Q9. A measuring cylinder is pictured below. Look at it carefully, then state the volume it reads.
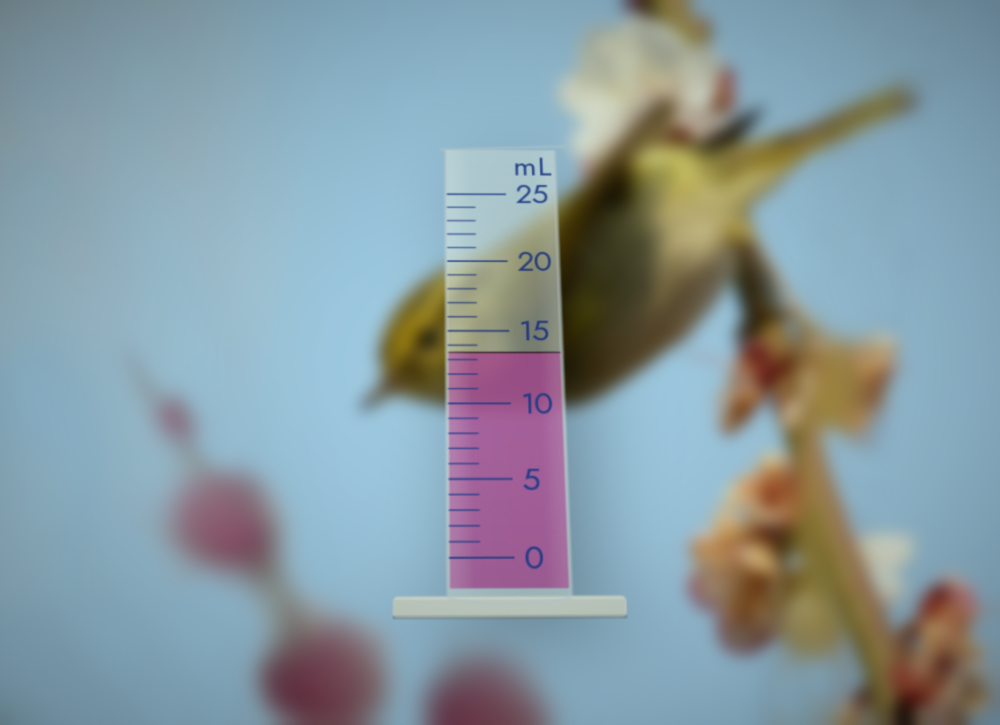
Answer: 13.5 mL
